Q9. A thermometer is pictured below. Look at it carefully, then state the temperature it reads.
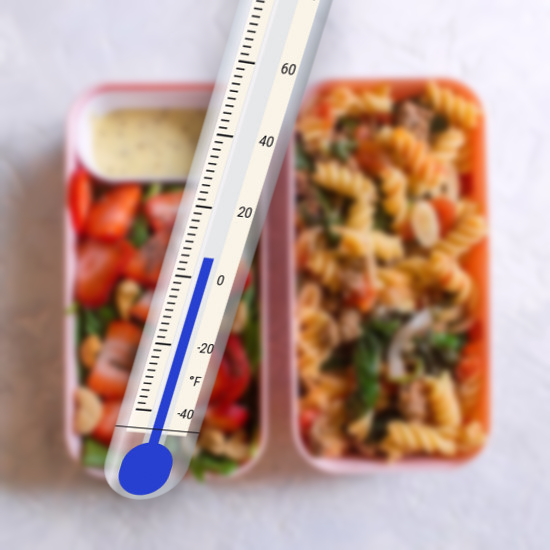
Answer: 6 °F
